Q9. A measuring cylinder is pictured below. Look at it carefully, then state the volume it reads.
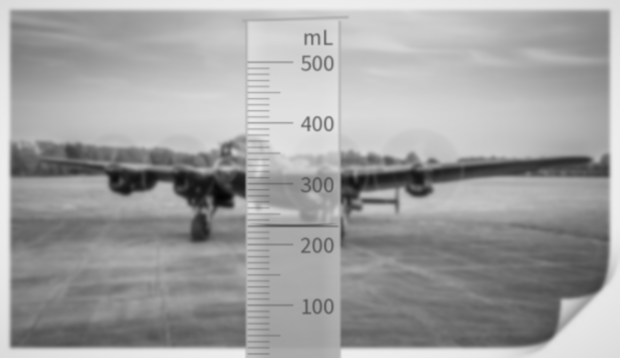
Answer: 230 mL
